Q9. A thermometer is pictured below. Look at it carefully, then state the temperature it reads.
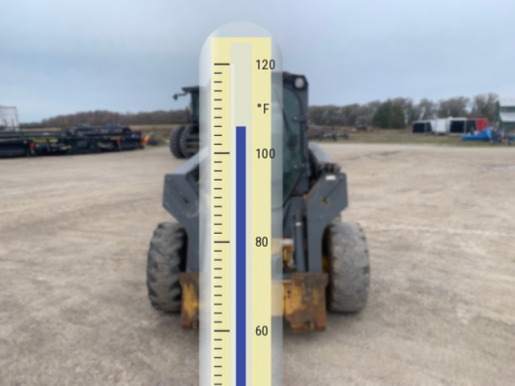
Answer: 106 °F
